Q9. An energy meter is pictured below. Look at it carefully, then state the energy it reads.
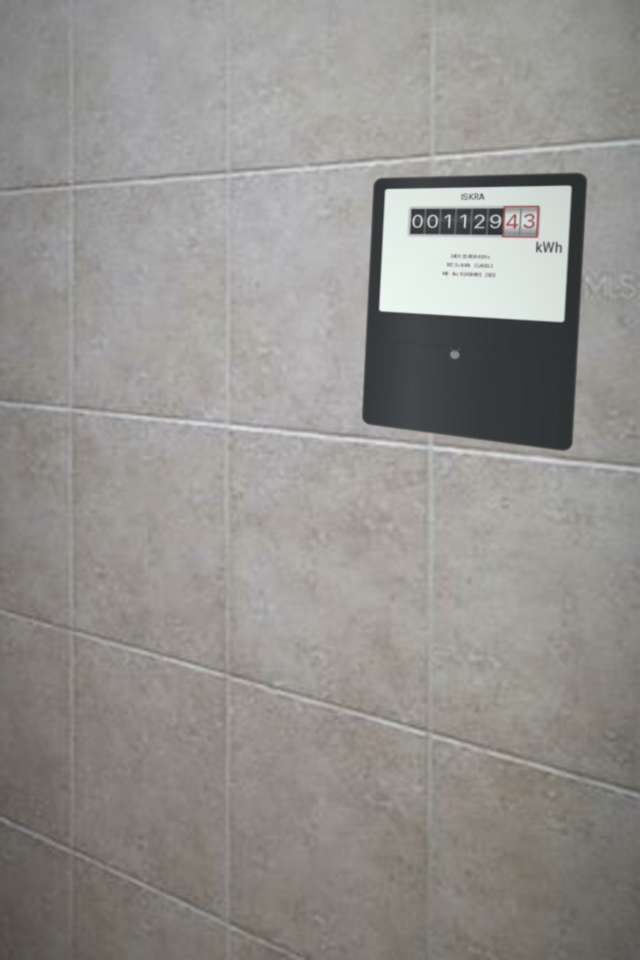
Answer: 1129.43 kWh
